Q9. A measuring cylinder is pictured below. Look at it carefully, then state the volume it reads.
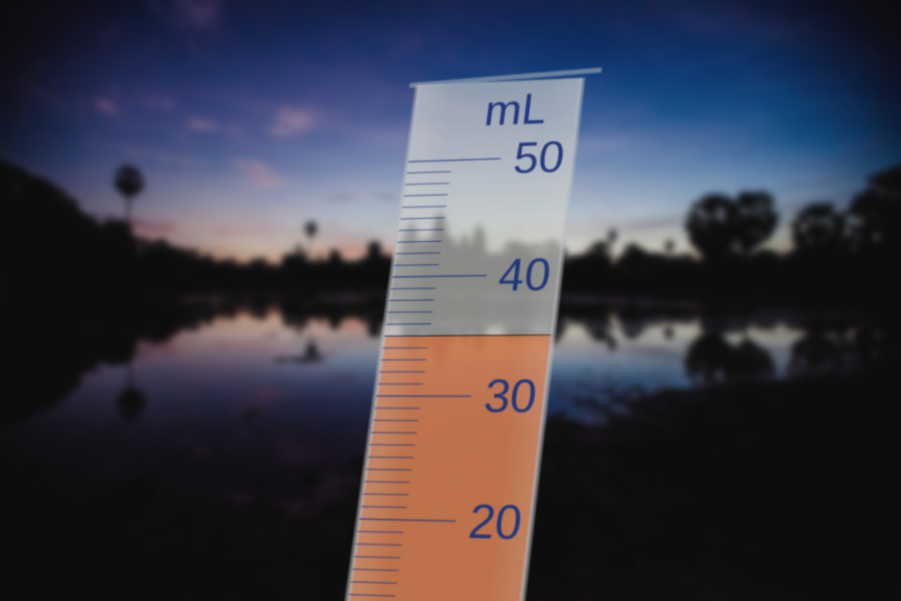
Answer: 35 mL
